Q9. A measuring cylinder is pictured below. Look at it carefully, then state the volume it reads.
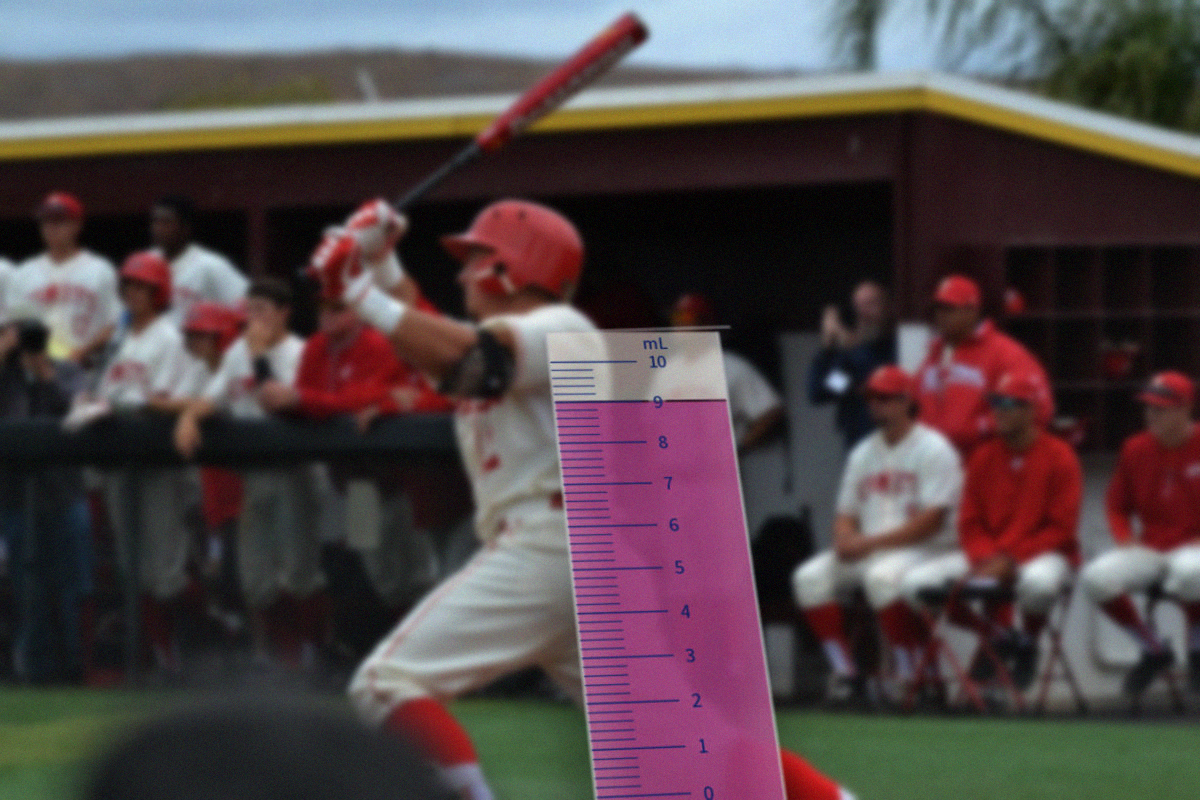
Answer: 9 mL
